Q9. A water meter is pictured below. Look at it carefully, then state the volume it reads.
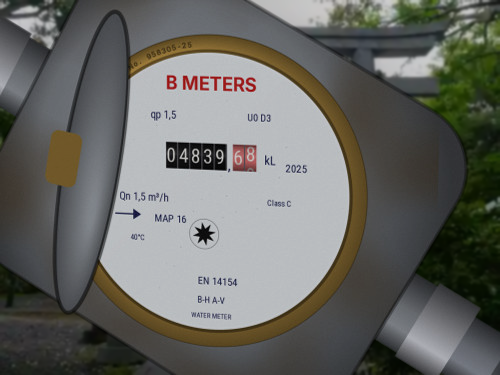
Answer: 4839.68 kL
